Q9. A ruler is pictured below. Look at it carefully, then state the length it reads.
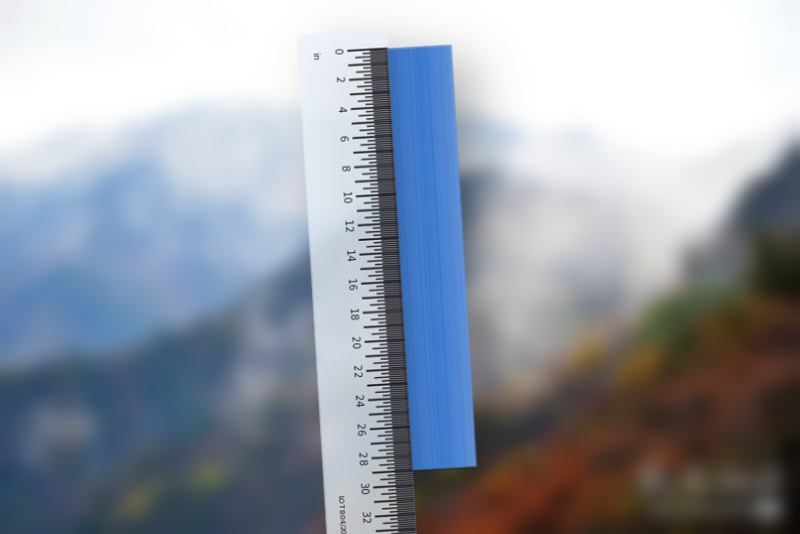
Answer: 29 in
